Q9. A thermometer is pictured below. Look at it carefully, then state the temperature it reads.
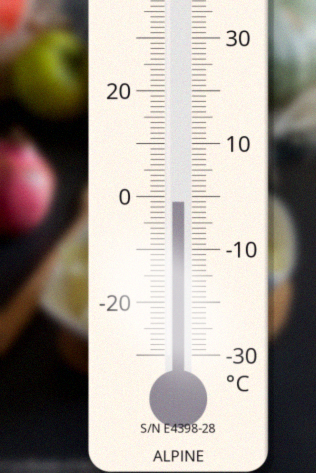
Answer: -1 °C
